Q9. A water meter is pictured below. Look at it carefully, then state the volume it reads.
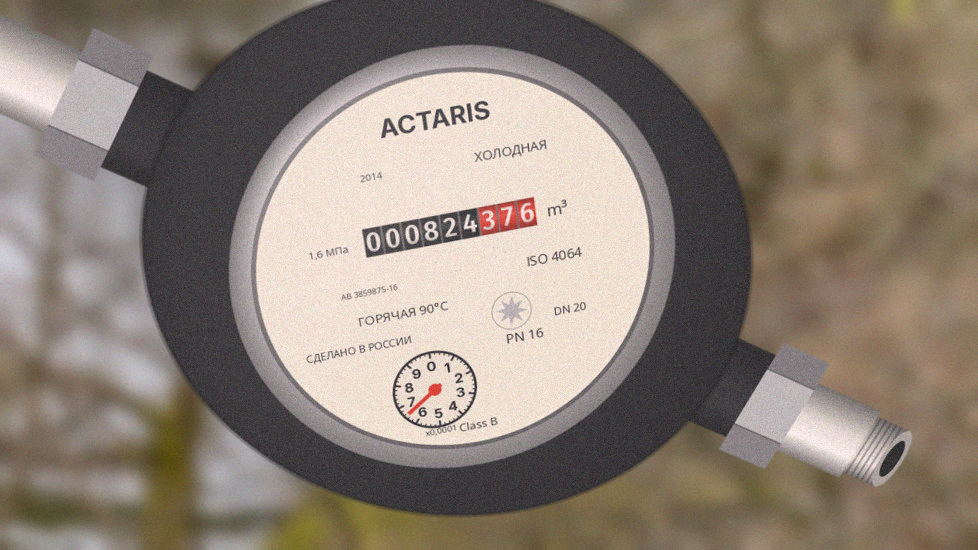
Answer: 824.3766 m³
